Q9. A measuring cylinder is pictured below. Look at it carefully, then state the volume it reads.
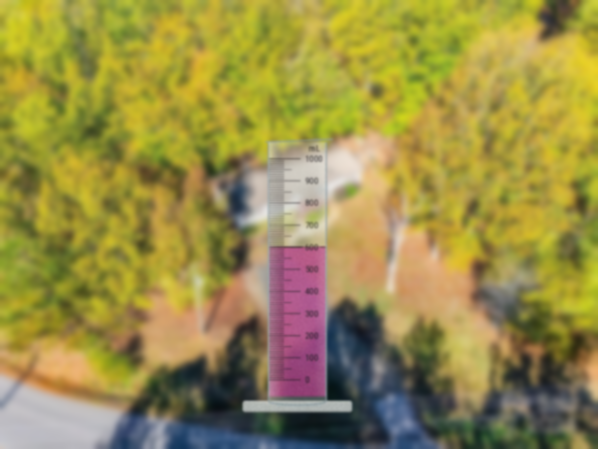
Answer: 600 mL
